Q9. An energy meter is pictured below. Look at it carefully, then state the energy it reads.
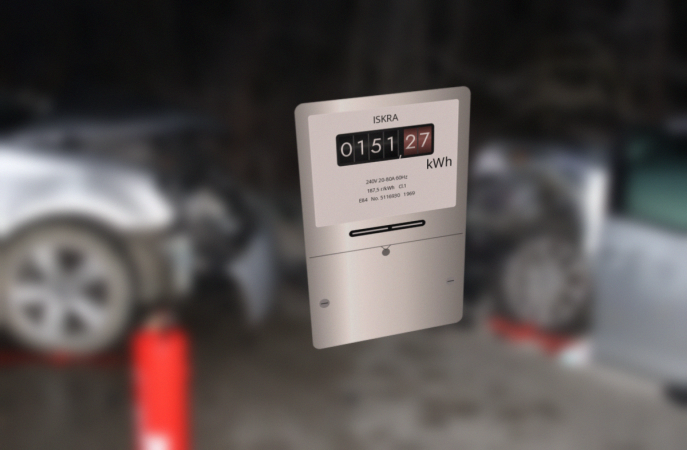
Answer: 151.27 kWh
